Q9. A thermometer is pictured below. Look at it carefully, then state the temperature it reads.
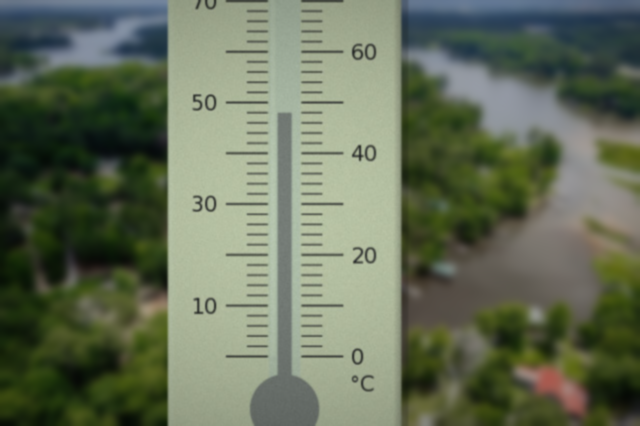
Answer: 48 °C
